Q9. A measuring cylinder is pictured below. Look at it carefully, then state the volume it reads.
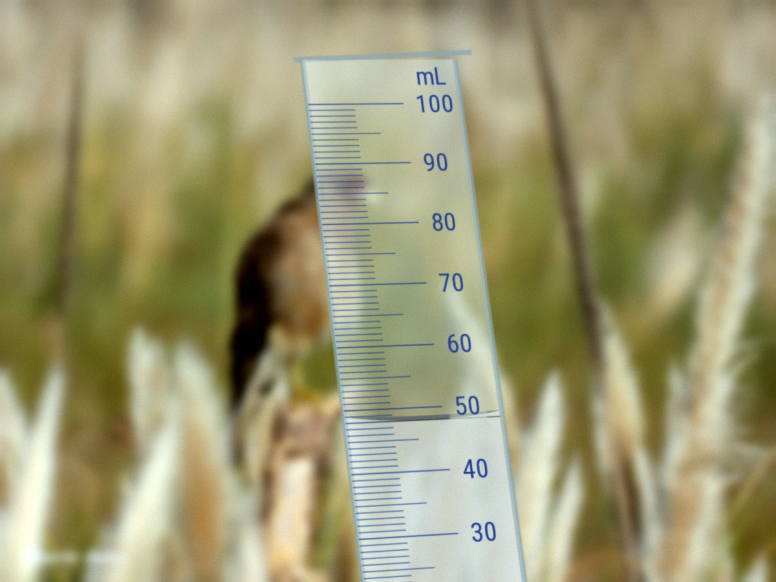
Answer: 48 mL
